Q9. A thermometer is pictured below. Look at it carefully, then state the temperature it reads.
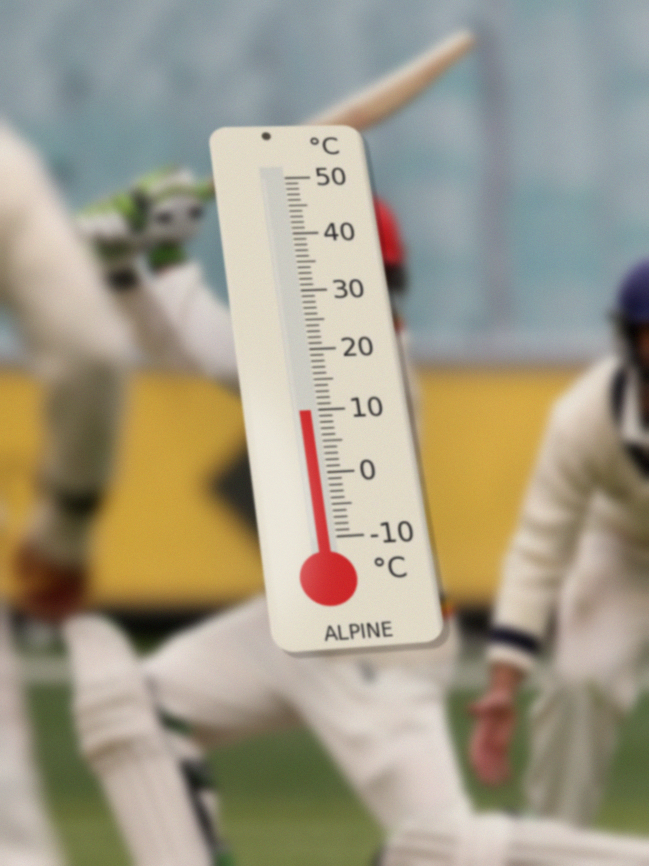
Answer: 10 °C
